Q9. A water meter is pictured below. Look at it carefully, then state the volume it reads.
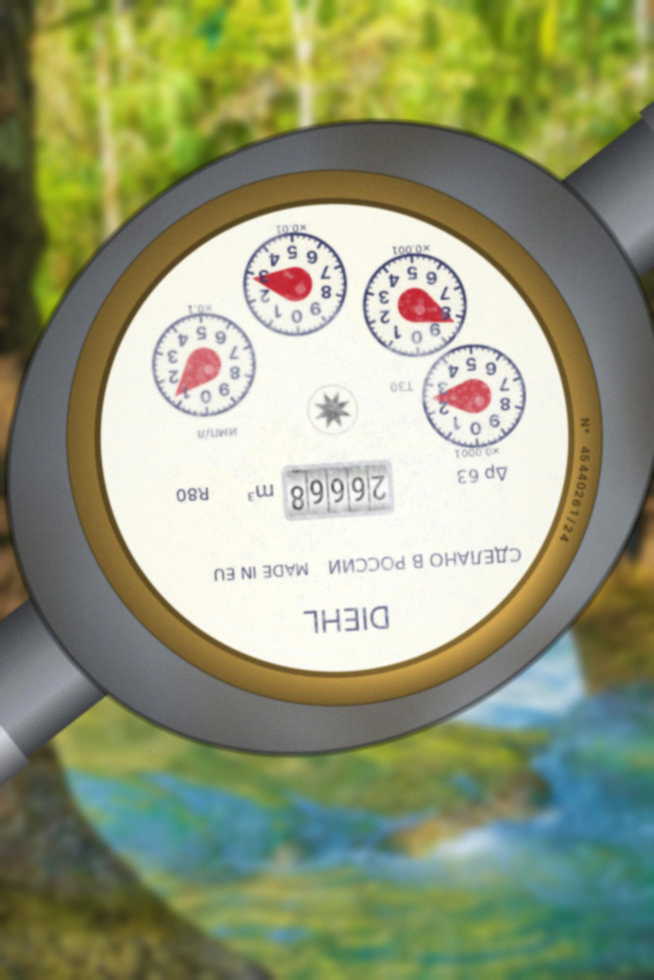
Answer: 26668.1282 m³
